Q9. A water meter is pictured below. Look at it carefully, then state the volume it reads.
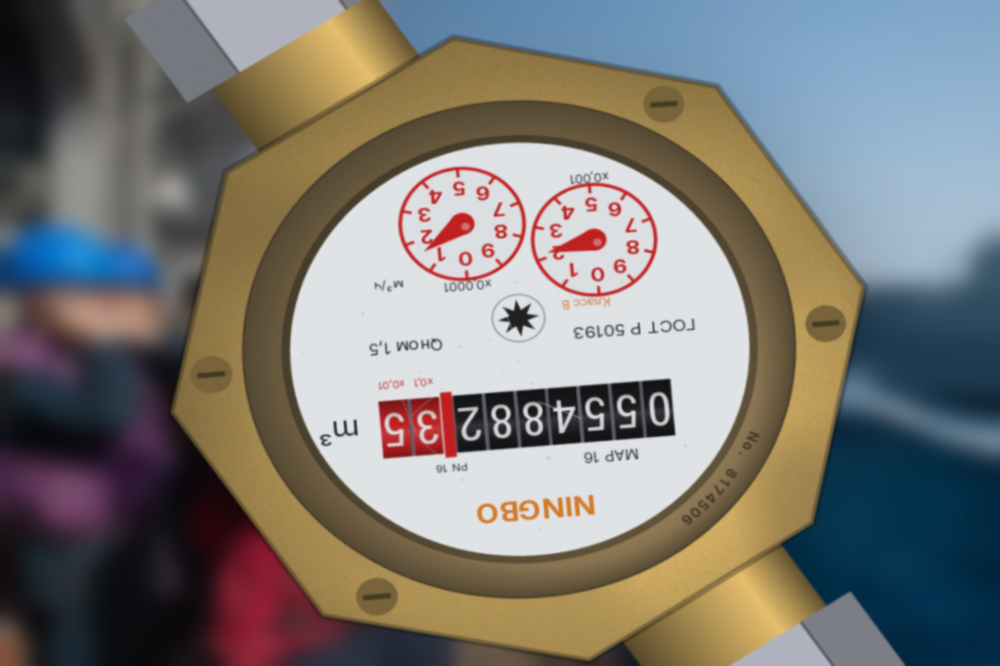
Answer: 554882.3521 m³
